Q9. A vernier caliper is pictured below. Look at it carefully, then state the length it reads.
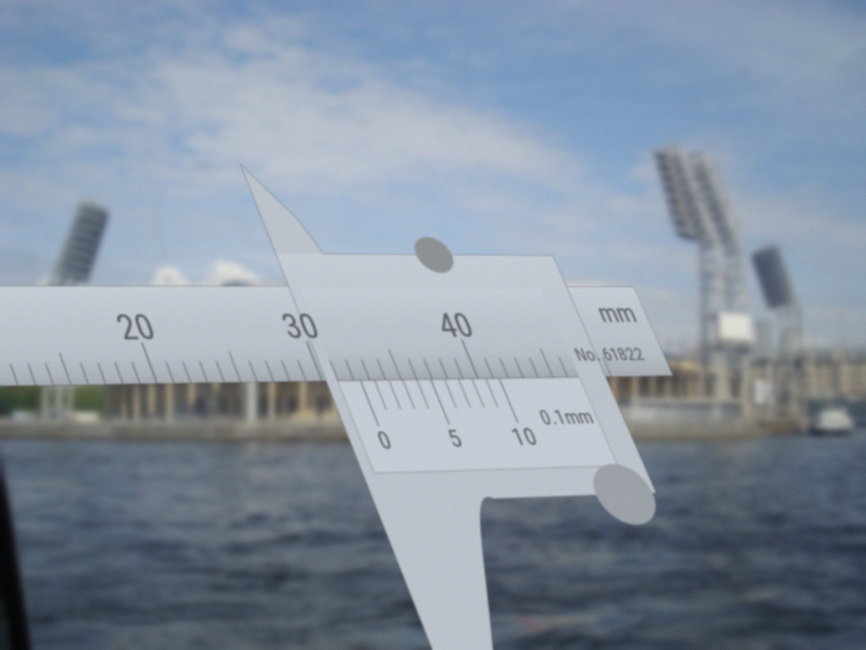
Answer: 32.4 mm
